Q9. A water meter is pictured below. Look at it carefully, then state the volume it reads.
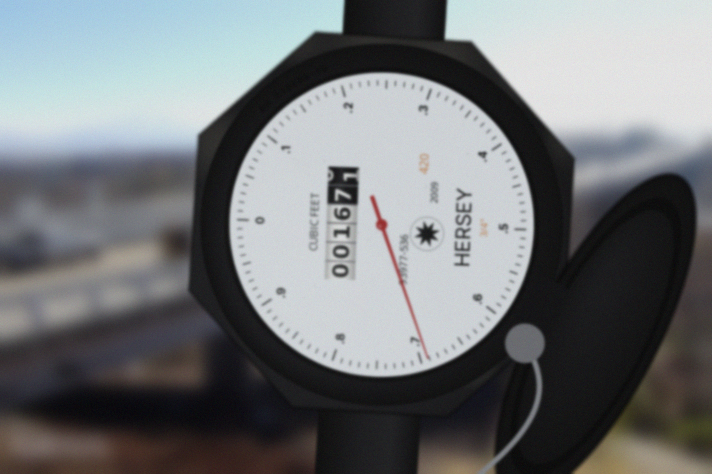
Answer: 1670.69 ft³
